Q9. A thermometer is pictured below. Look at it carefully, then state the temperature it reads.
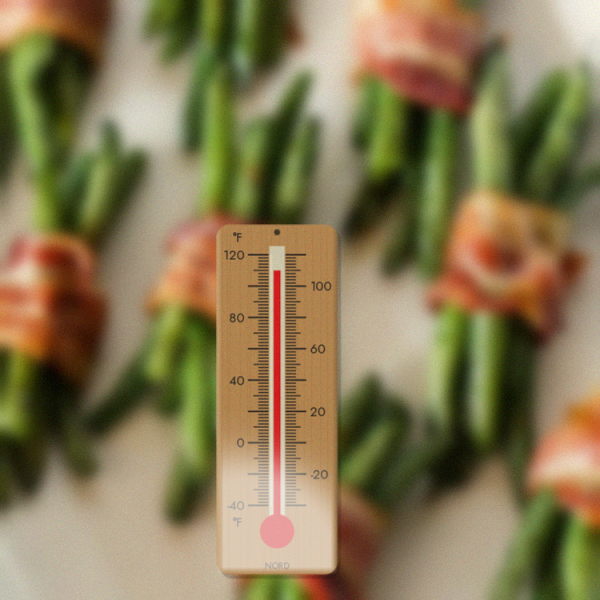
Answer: 110 °F
